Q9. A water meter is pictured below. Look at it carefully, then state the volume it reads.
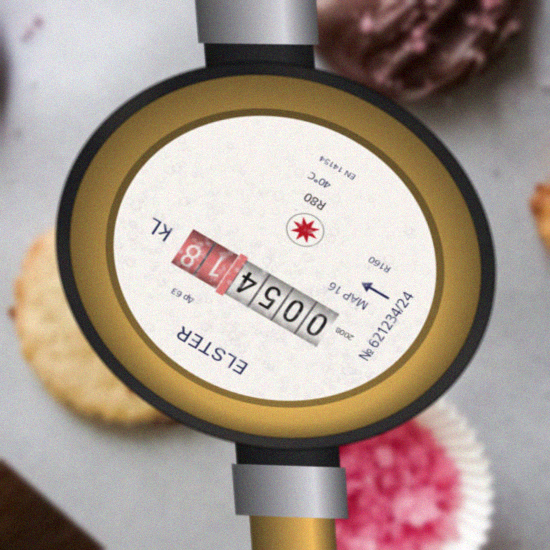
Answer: 54.18 kL
